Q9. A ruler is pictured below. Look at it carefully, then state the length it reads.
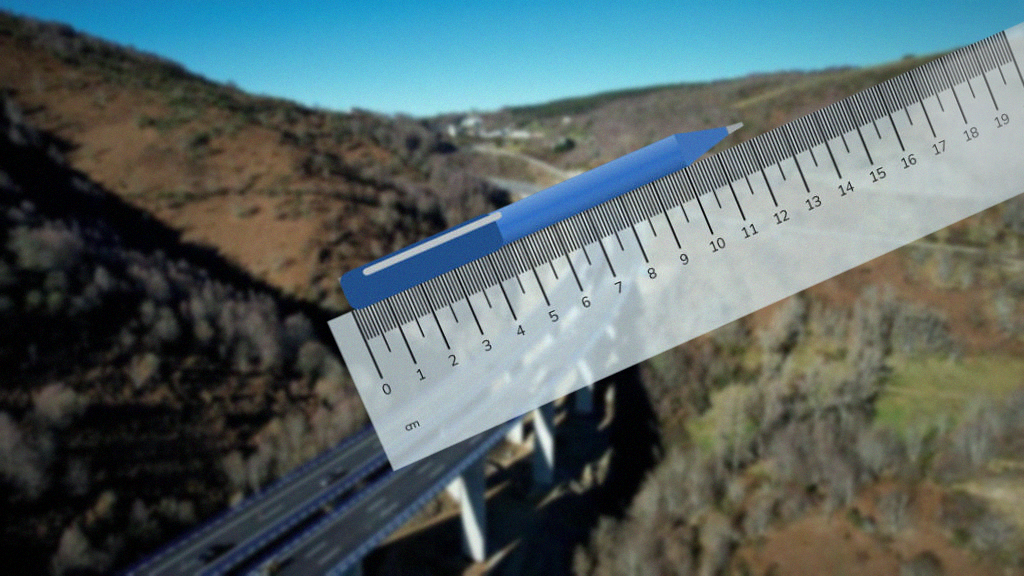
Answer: 12 cm
